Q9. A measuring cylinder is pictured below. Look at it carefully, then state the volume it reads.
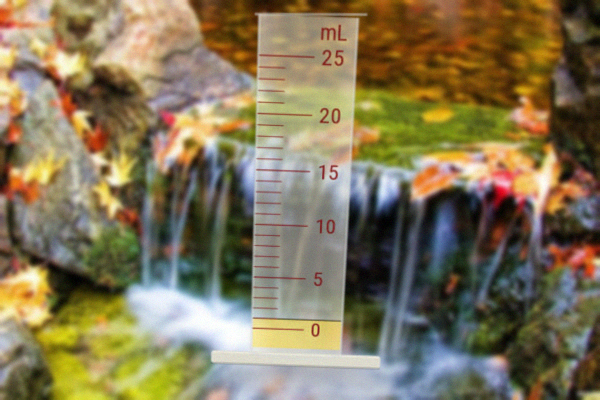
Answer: 1 mL
